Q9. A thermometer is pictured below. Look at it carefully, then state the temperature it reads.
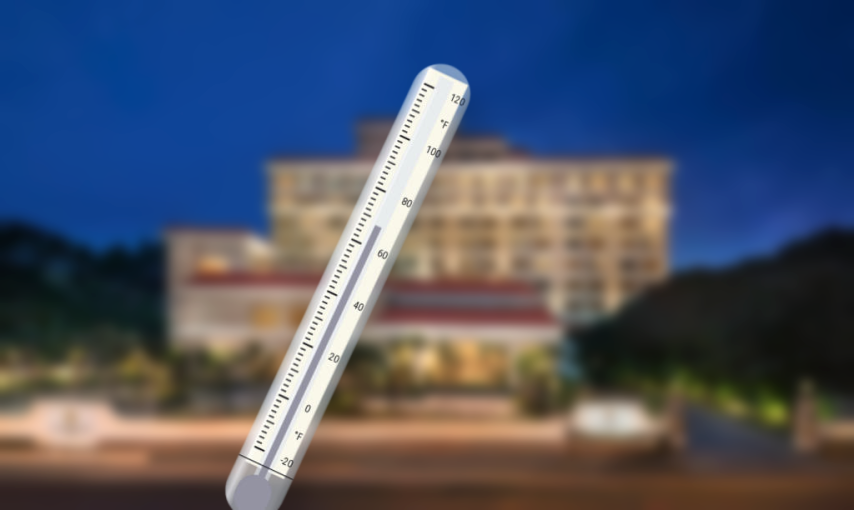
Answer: 68 °F
